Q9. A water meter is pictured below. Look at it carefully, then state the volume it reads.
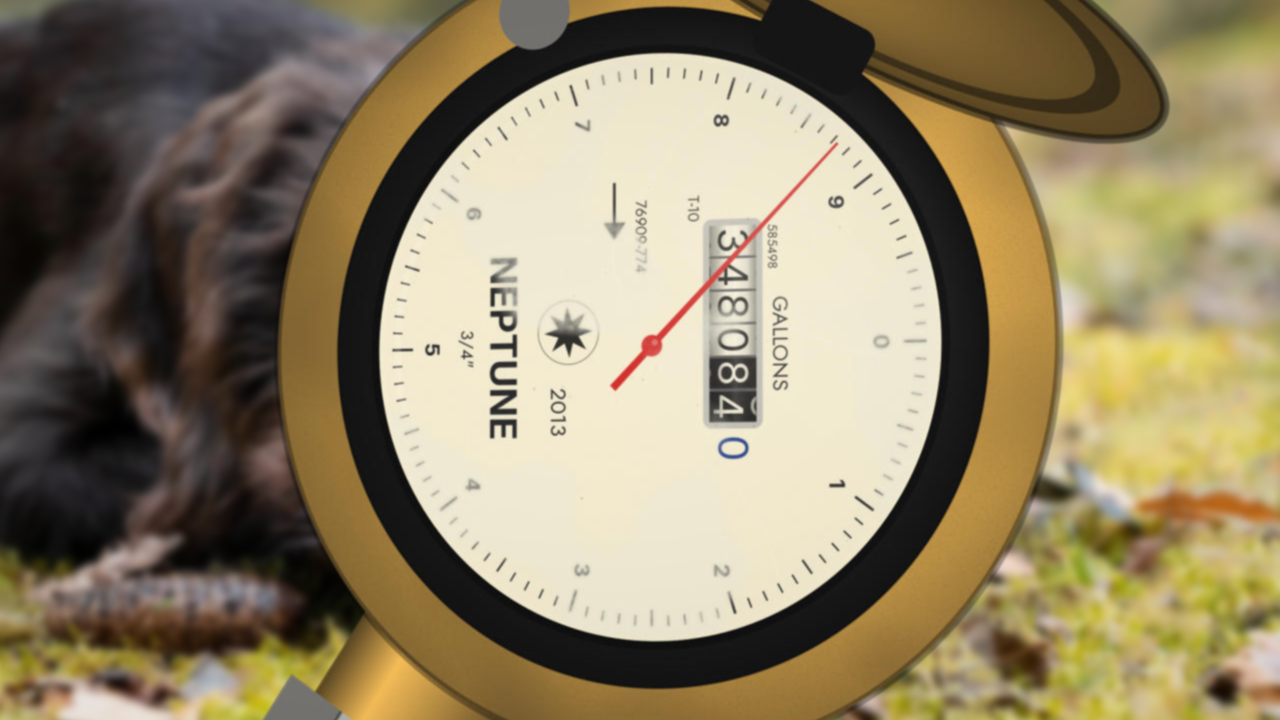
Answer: 3480838.7 gal
